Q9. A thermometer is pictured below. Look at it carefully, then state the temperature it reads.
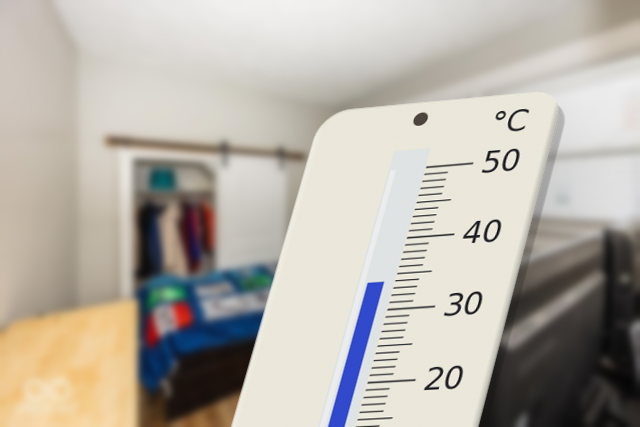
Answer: 34 °C
